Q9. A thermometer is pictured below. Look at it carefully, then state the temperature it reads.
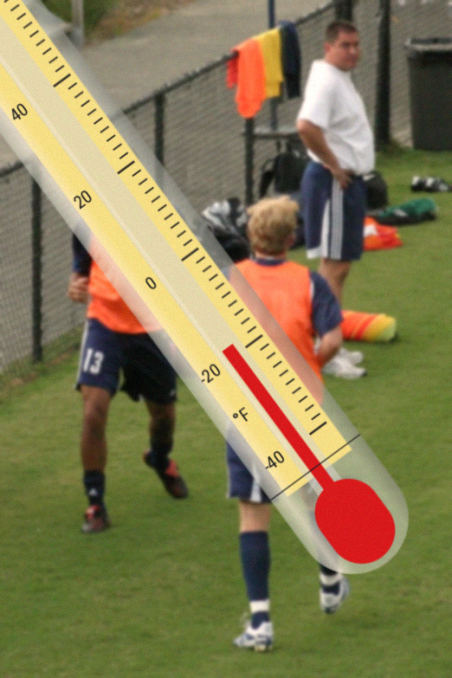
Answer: -18 °F
